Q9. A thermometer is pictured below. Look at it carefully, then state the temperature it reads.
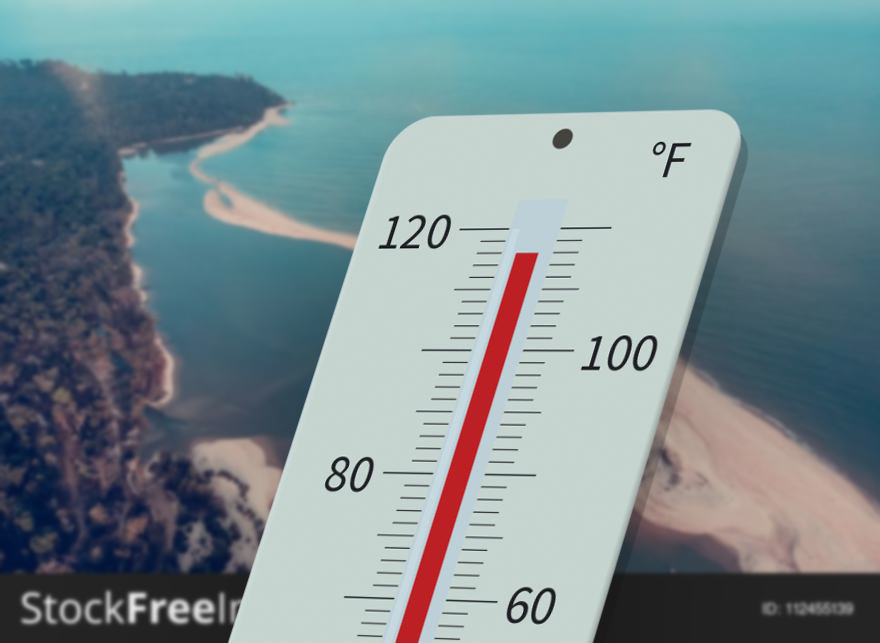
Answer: 116 °F
